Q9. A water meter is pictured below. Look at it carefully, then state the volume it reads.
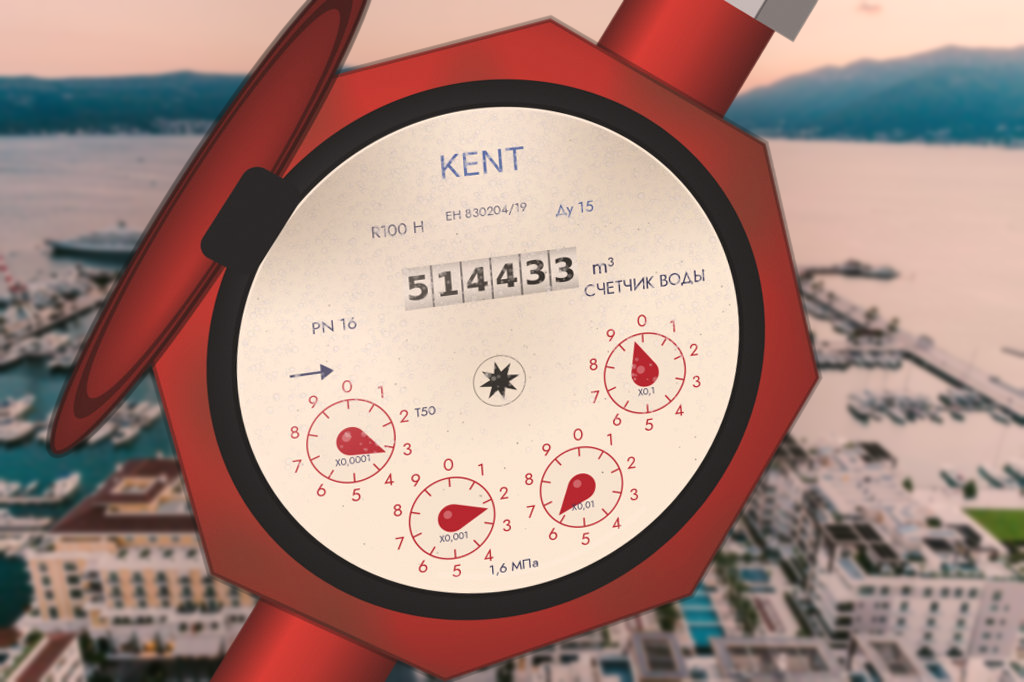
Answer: 514432.9623 m³
